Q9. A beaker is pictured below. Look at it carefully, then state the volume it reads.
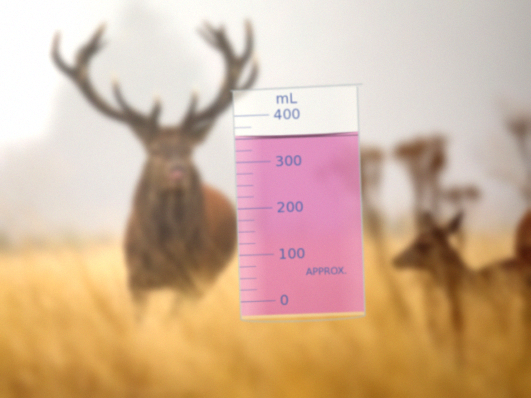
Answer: 350 mL
